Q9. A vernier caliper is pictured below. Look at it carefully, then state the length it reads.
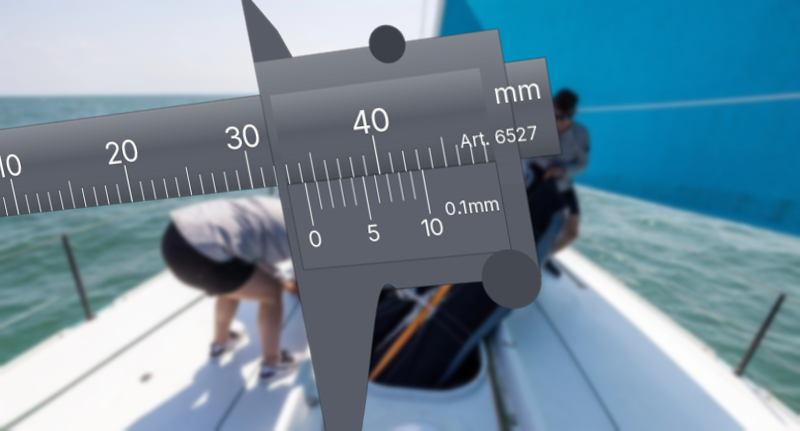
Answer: 34.2 mm
